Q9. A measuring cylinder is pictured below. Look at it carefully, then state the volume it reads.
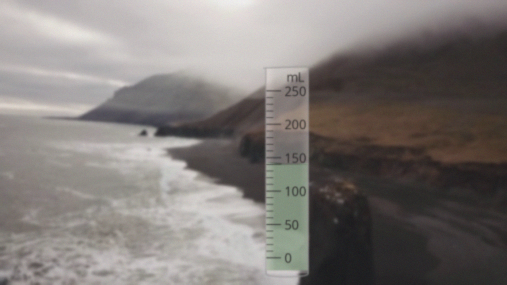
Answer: 140 mL
